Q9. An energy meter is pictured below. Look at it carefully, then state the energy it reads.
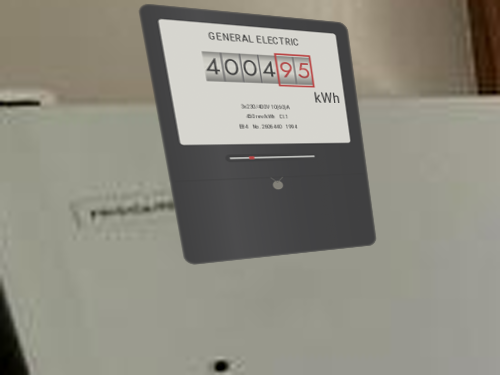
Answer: 4004.95 kWh
